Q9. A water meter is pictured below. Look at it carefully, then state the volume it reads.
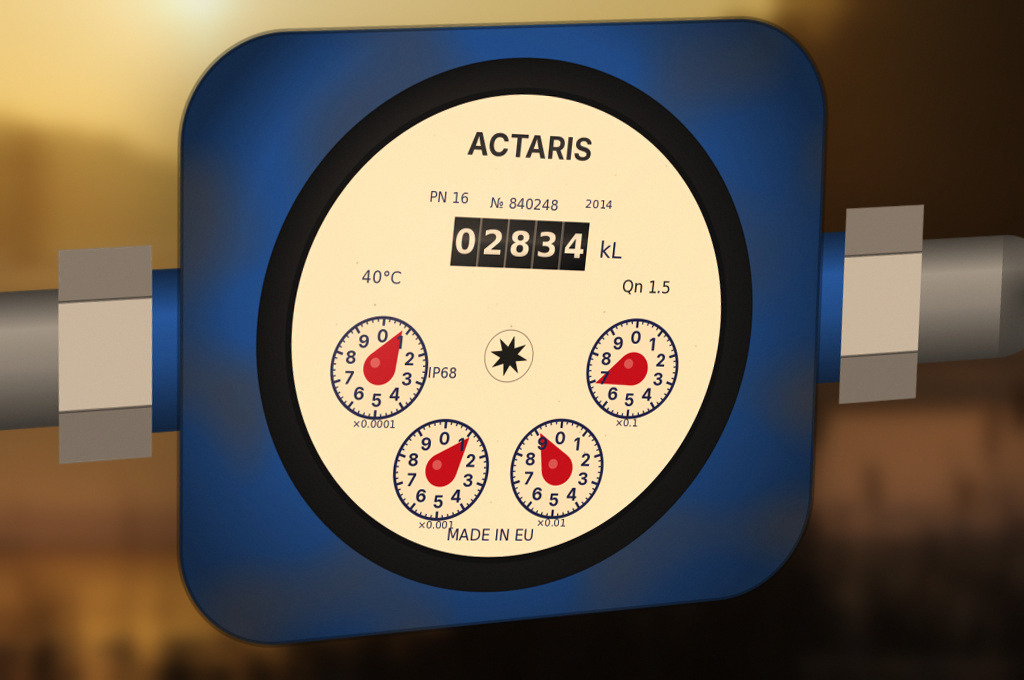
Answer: 2834.6910 kL
